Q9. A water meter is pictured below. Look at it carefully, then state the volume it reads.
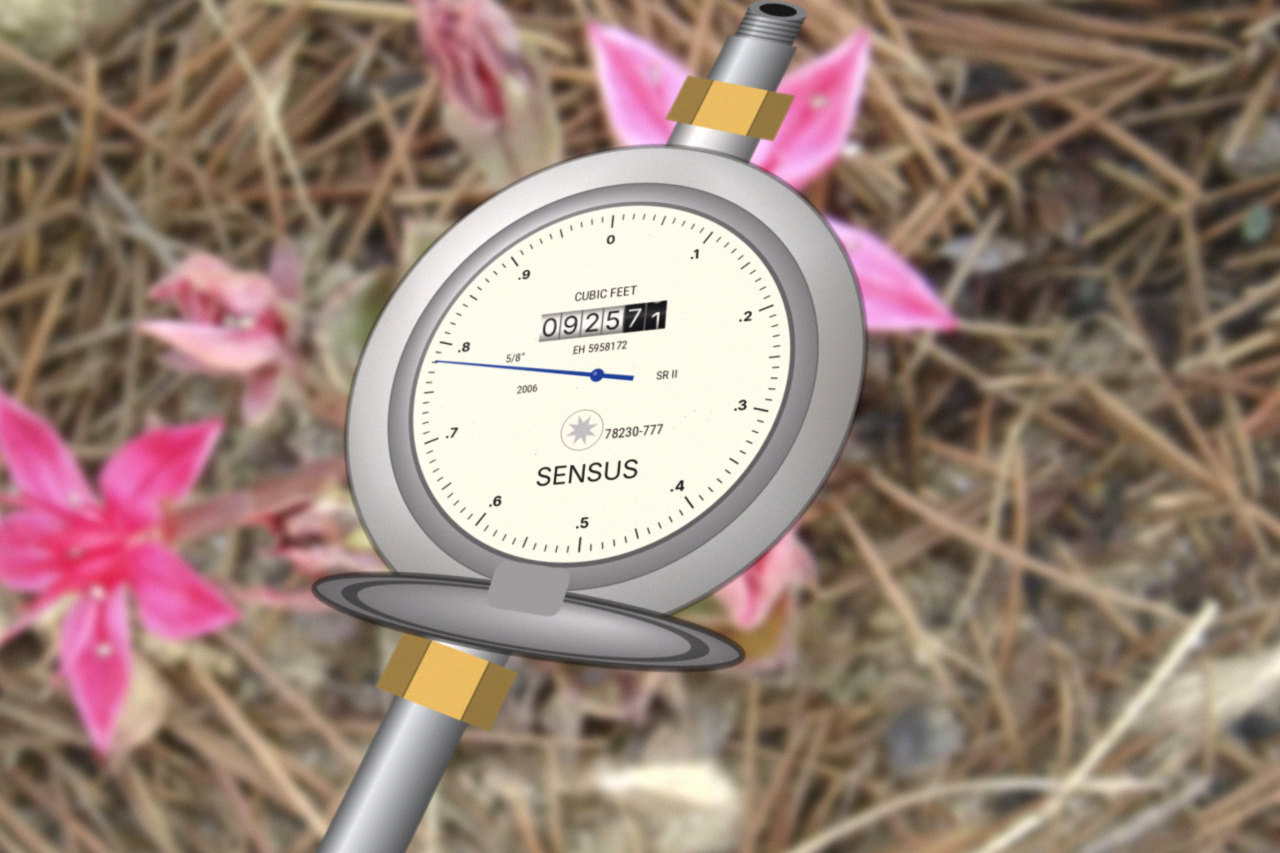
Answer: 92570.78 ft³
